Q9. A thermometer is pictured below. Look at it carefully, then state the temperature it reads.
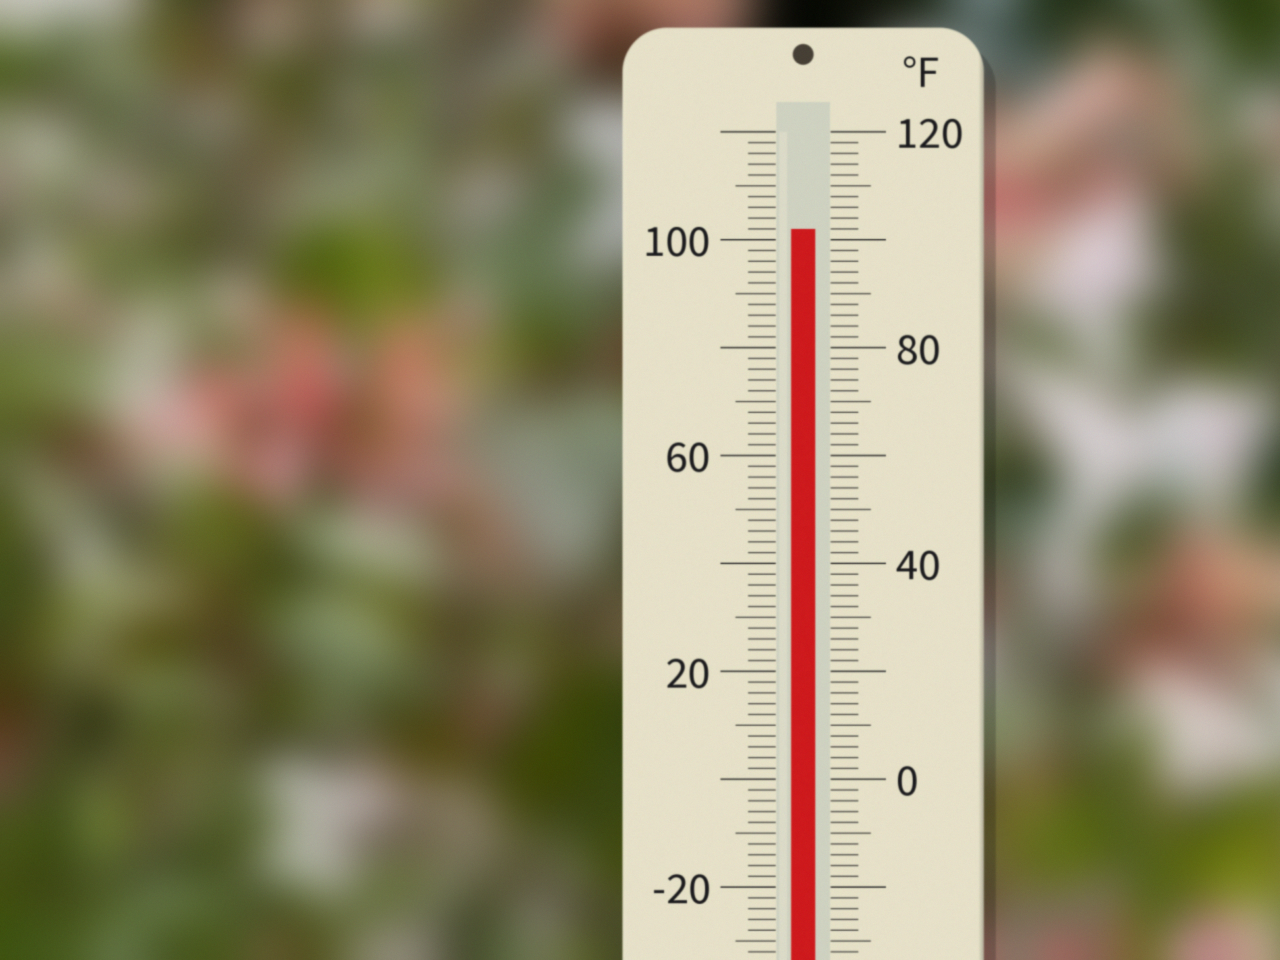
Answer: 102 °F
